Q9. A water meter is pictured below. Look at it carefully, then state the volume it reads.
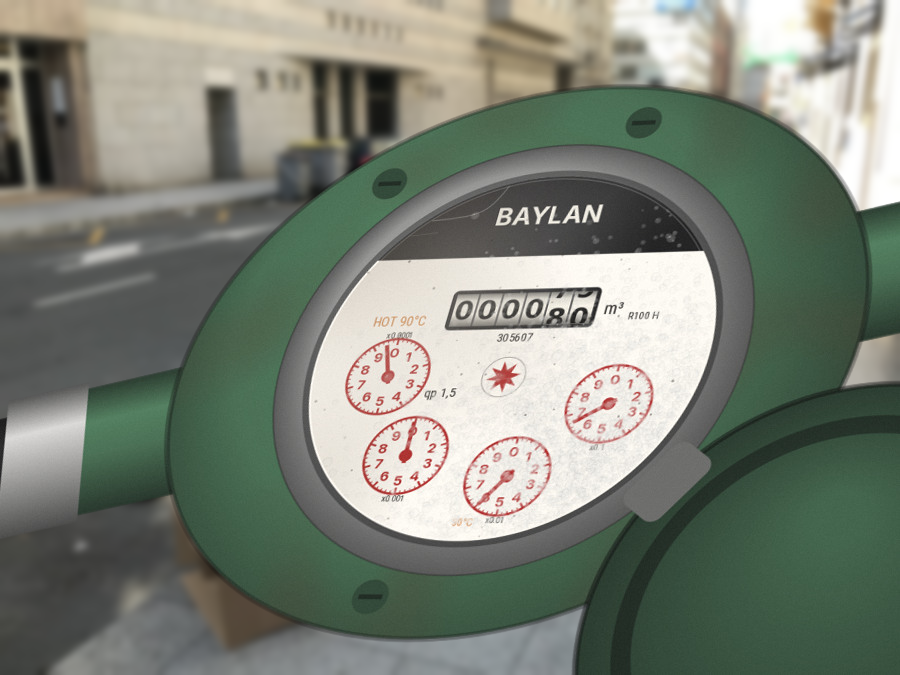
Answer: 79.6599 m³
